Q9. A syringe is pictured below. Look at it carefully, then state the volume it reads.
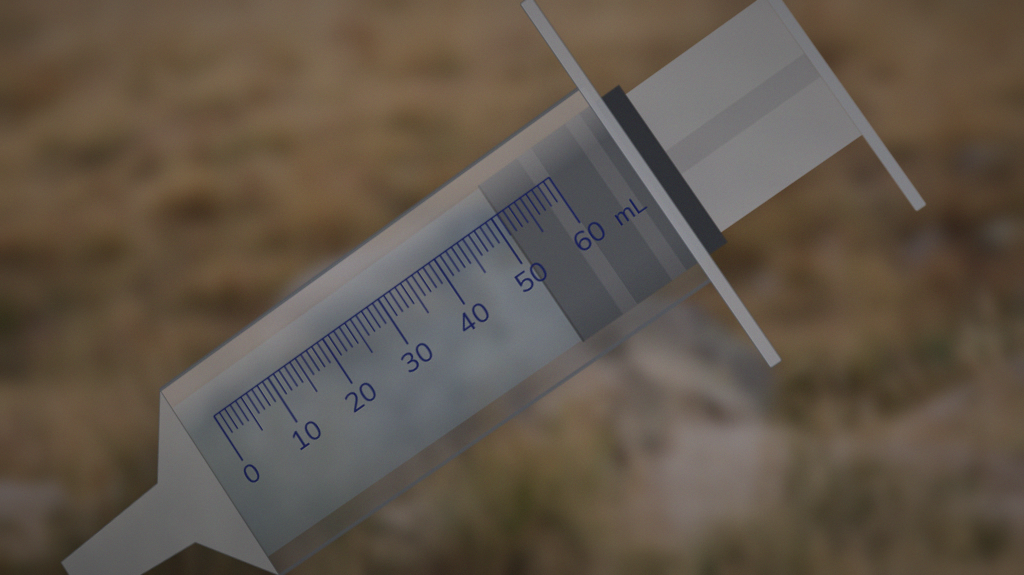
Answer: 51 mL
